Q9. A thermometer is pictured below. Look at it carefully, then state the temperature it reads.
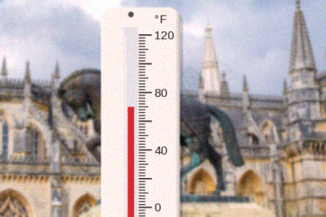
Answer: 70 °F
